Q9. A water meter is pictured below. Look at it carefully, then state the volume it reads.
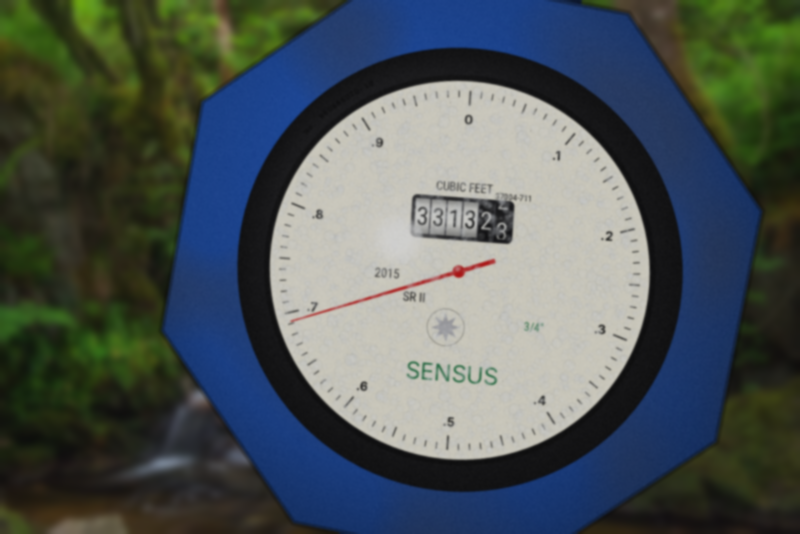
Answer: 331322.69 ft³
